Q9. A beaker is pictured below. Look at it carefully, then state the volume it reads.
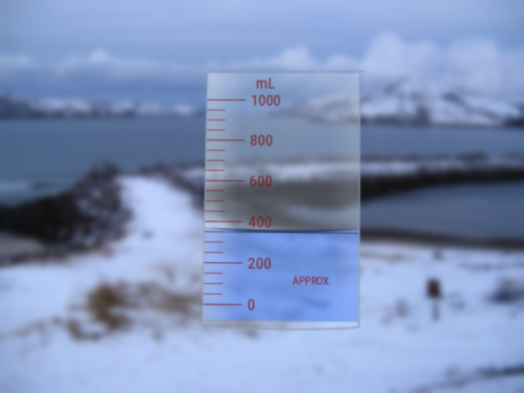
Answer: 350 mL
